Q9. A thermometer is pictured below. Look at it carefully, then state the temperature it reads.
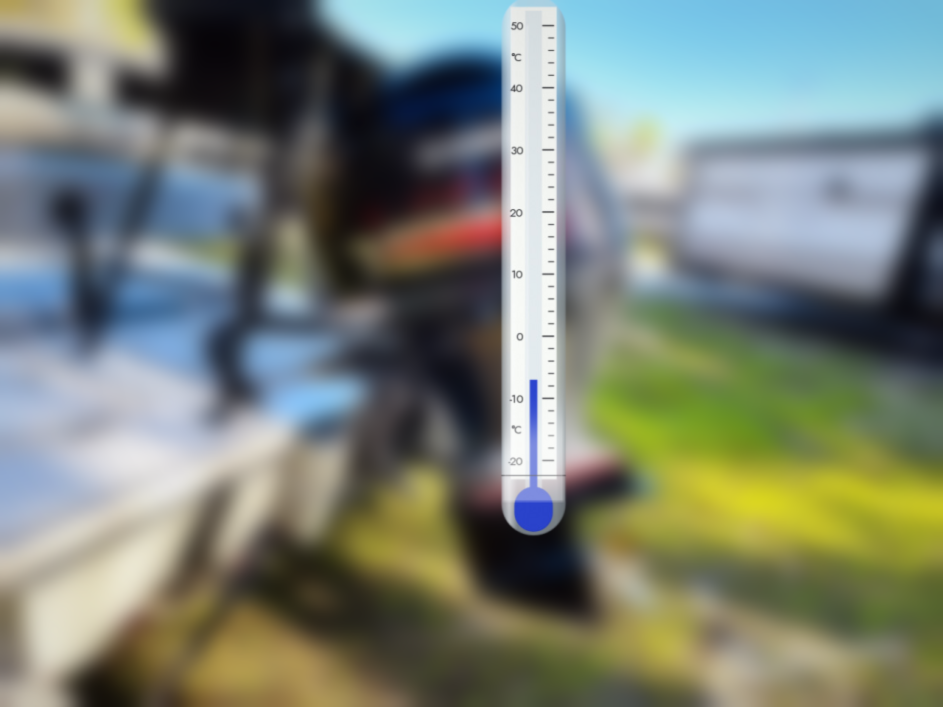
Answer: -7 °C
